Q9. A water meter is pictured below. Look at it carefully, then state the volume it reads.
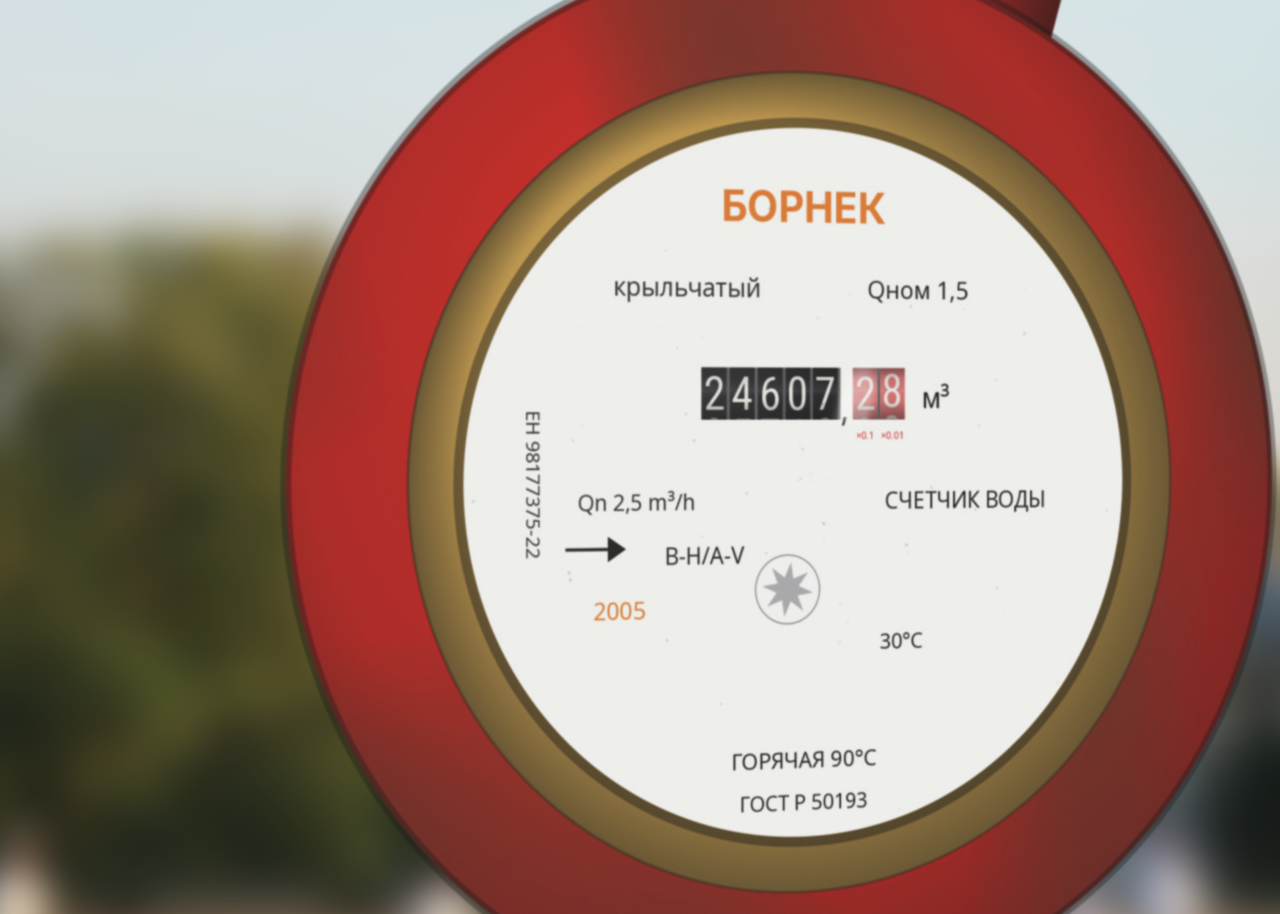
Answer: 24607.28 m³
